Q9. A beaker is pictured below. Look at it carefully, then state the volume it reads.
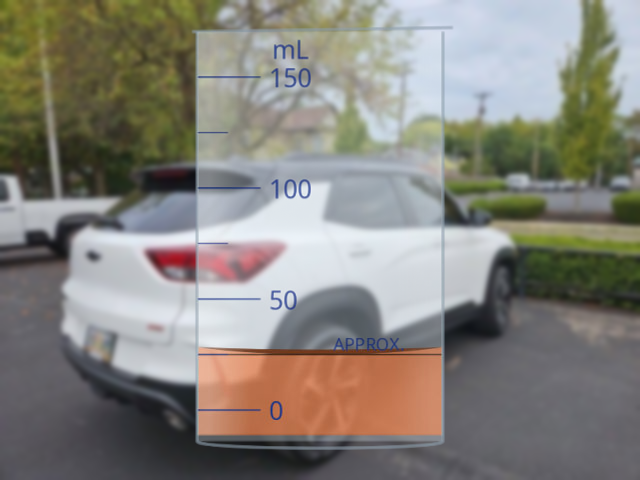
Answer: 25 mL
